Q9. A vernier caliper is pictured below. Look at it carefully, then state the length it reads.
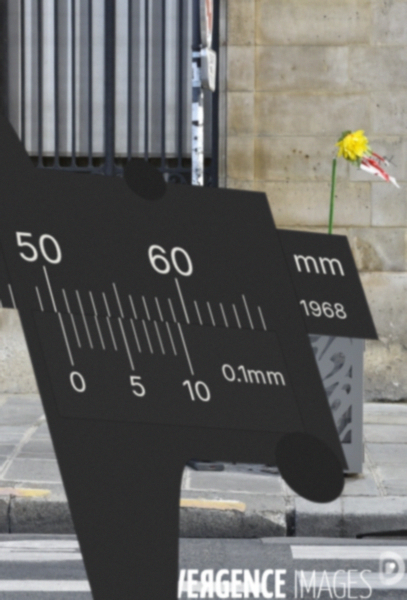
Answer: 50.2 mm
